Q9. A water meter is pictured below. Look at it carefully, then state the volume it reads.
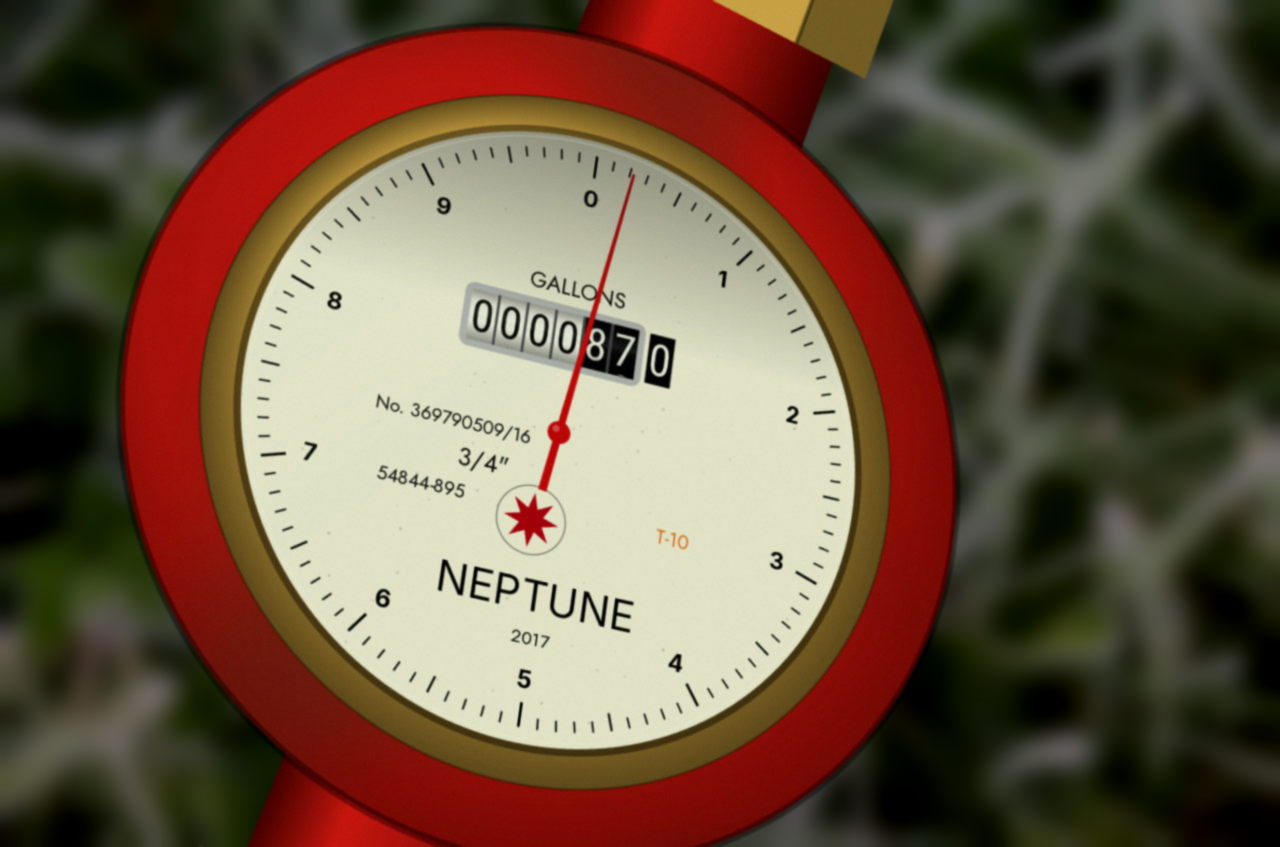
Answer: 870.2 gal
